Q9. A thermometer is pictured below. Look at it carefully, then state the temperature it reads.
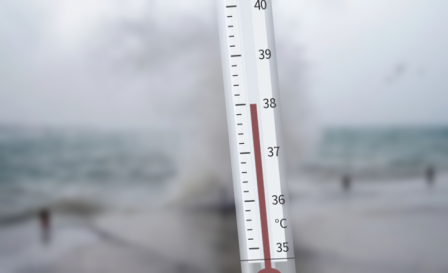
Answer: 38 °C
